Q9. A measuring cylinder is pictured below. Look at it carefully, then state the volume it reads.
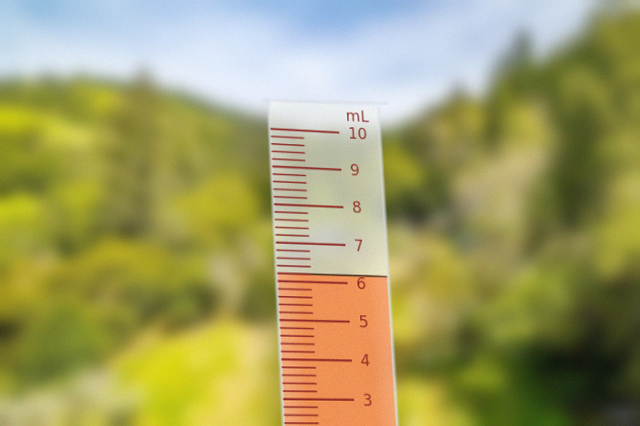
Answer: 6.2 mL
